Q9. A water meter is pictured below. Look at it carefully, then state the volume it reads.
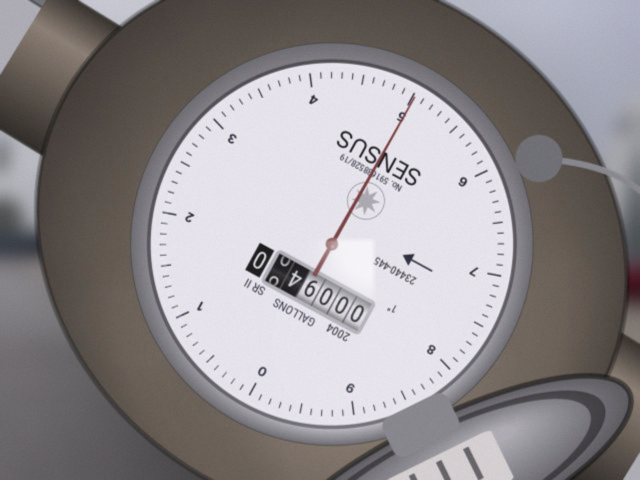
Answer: 9485.0 gal
